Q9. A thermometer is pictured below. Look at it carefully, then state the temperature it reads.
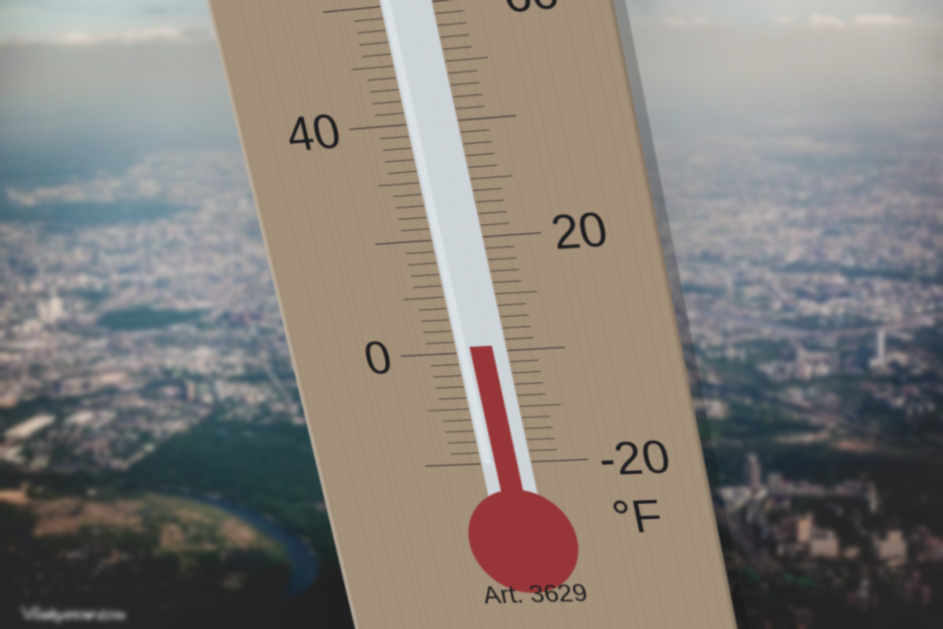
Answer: 1 °F
